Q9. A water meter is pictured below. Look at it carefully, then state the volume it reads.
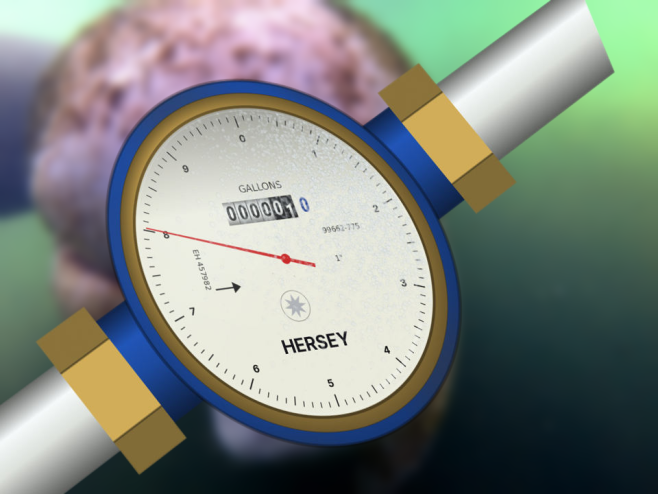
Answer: 8.0 gal
